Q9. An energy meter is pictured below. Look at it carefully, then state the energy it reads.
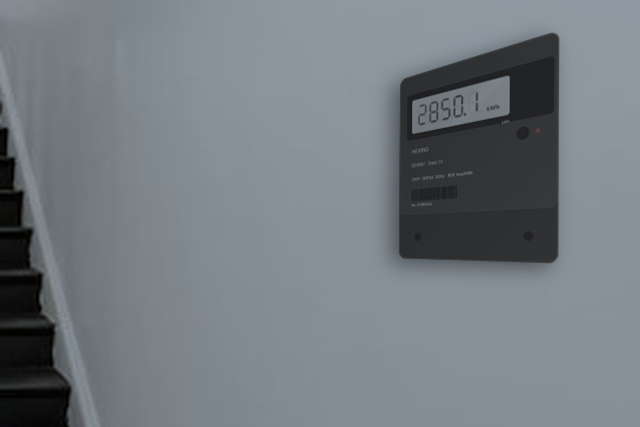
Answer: 2850.1 kWh
